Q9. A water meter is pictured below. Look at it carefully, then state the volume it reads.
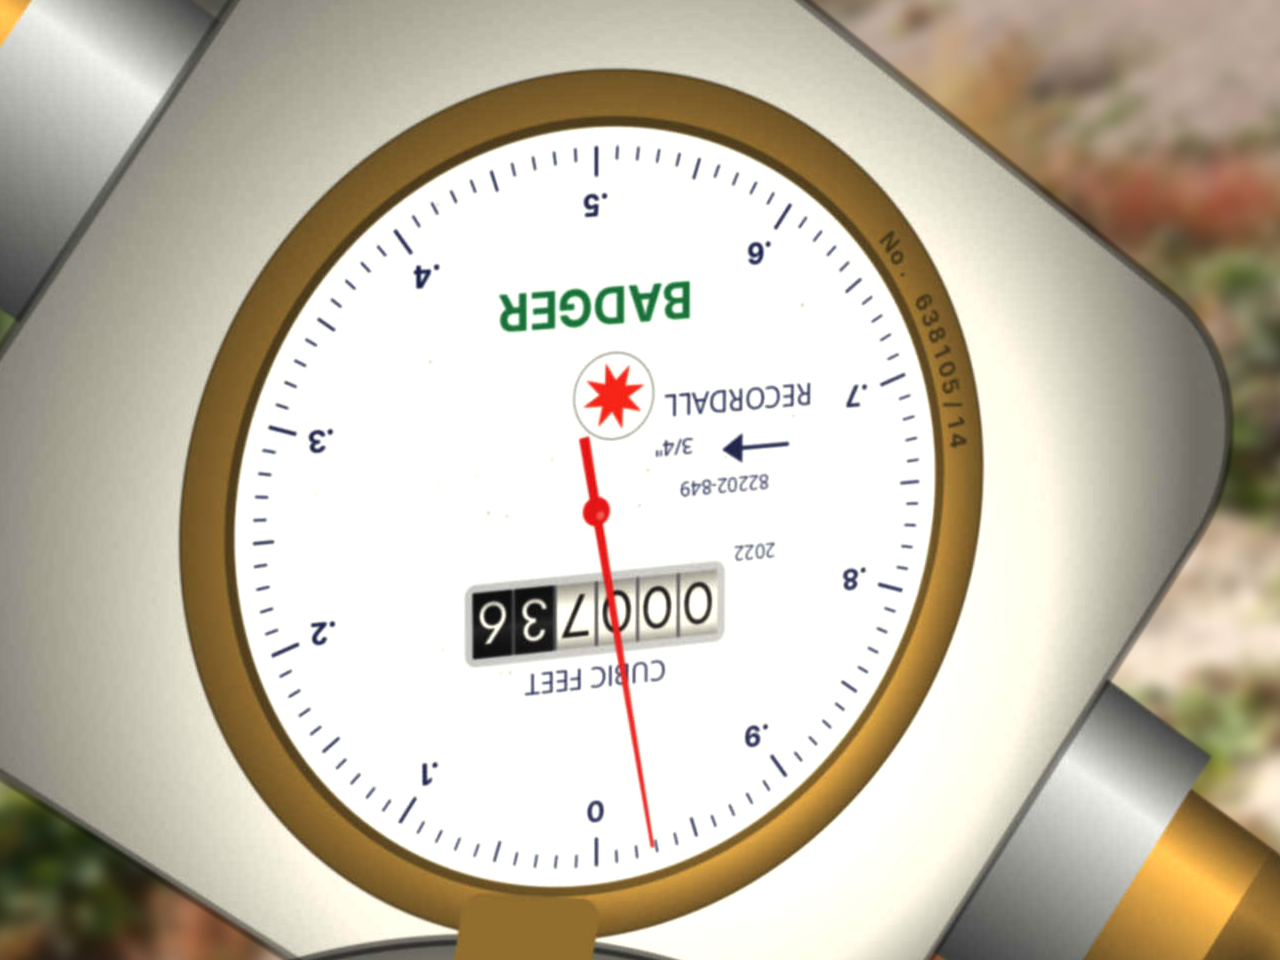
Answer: 735.97 ft³
